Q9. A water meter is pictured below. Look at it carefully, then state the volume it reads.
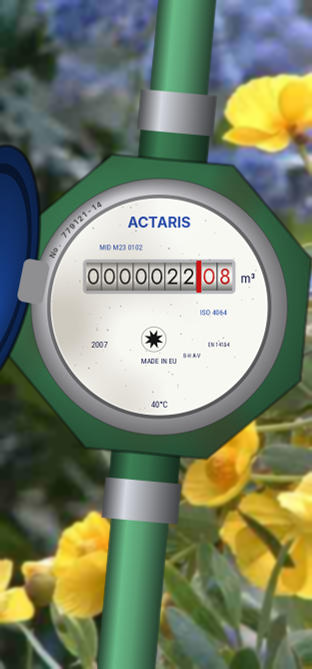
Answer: 22.08 m³
